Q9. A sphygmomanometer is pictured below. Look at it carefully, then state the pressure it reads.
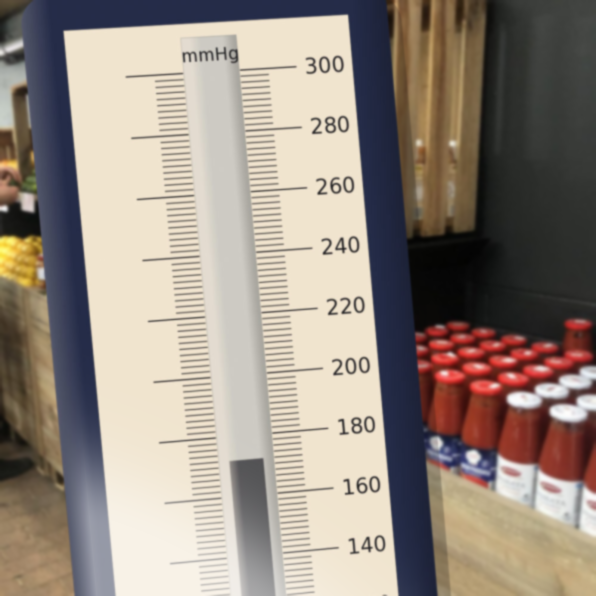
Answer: 172 mmHg
